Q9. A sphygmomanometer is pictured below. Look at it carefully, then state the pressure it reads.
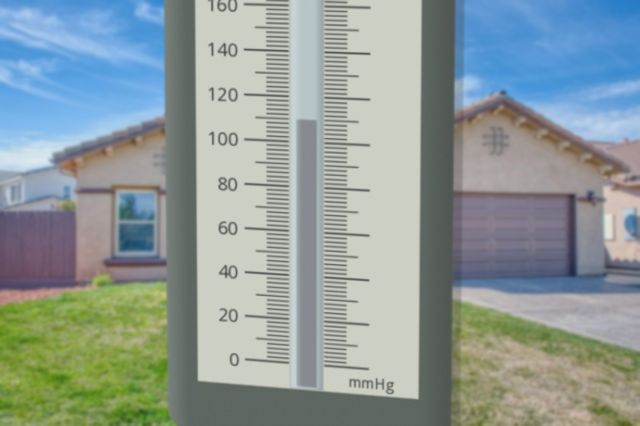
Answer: 110 mmHg
